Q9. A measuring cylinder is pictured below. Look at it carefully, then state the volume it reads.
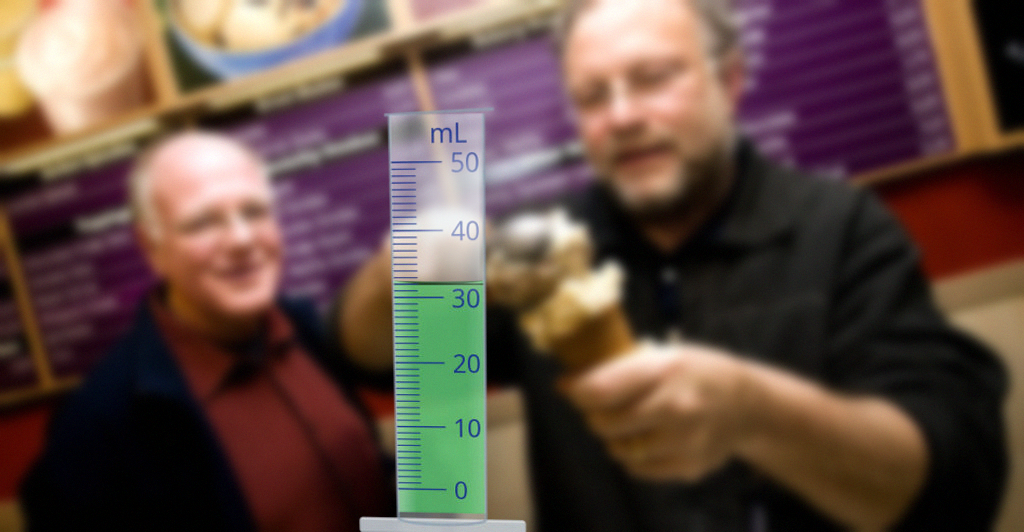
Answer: 32 mL
